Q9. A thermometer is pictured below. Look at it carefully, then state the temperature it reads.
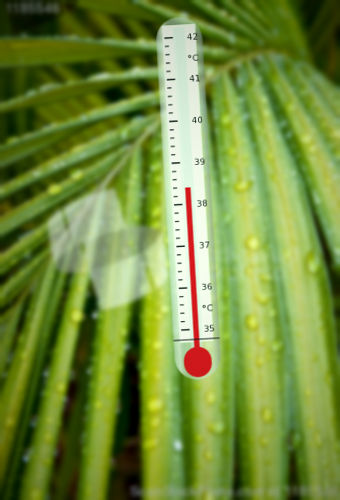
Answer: 38.4 °C
